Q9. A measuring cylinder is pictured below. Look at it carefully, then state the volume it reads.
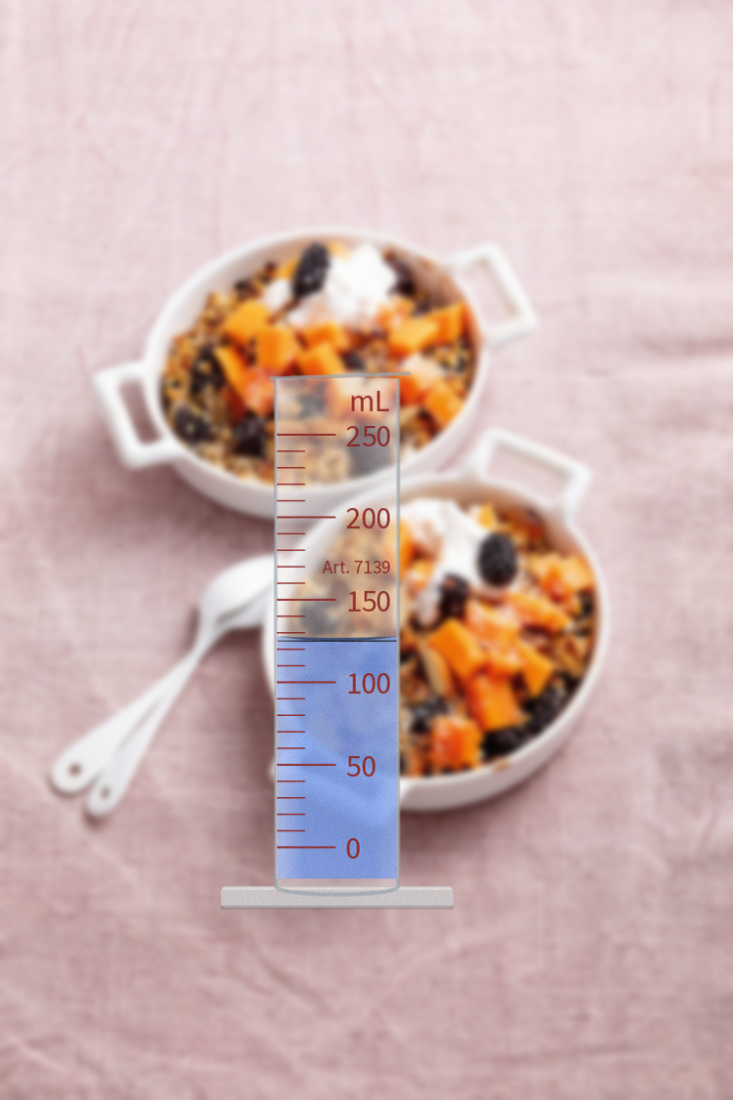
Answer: 125 mL
